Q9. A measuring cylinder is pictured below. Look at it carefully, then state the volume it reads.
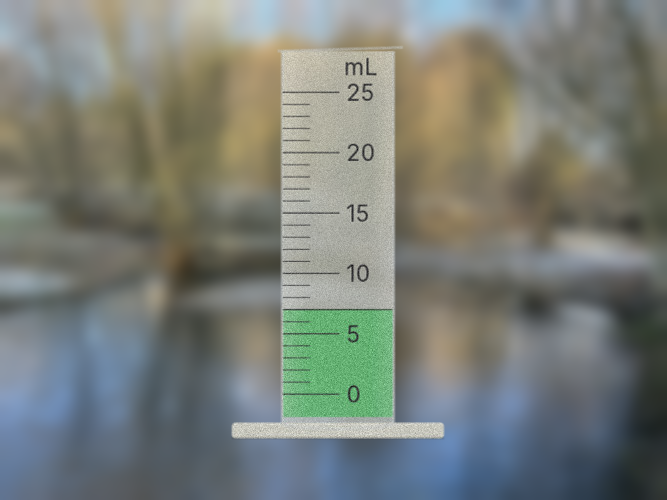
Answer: 7 mL
